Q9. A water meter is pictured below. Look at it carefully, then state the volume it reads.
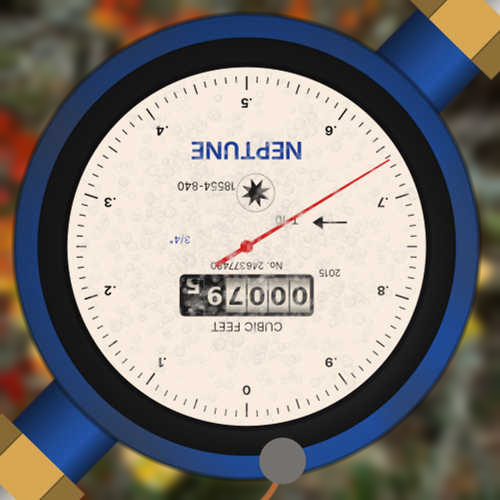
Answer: 794.66 ft³
